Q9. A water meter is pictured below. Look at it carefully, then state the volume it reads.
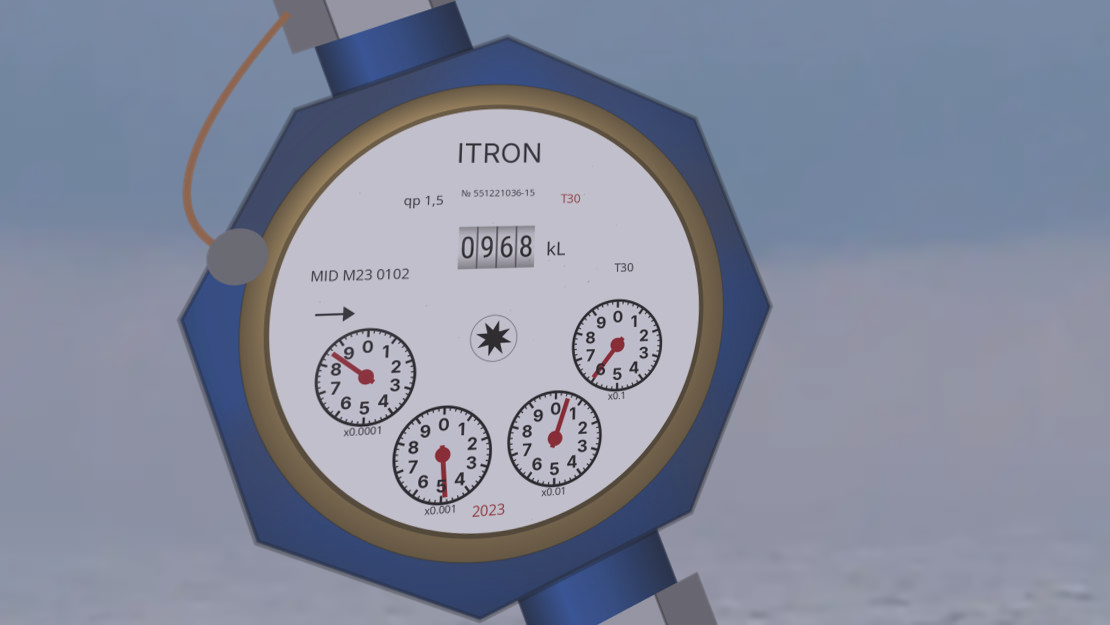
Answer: 968.6048 kL
